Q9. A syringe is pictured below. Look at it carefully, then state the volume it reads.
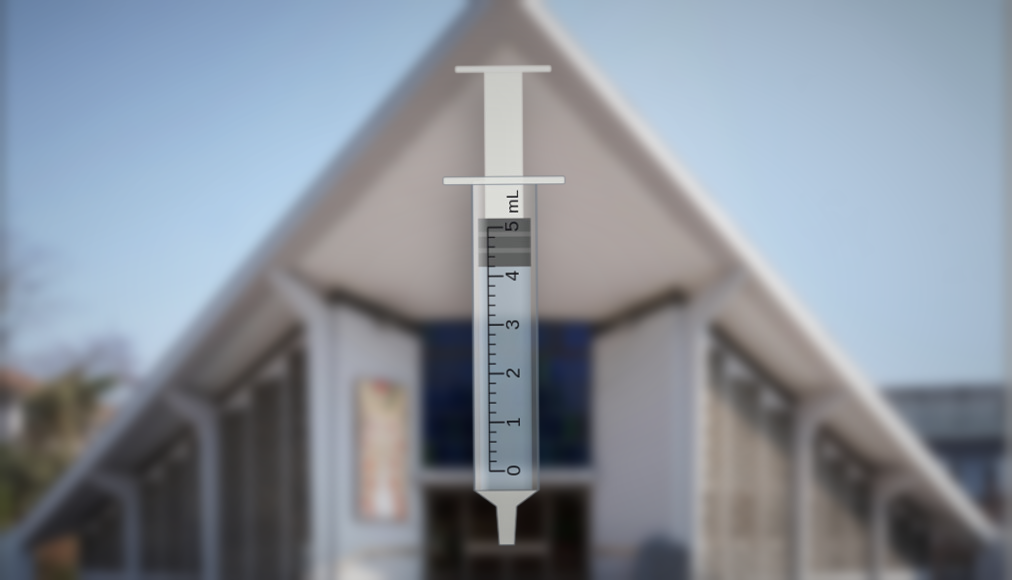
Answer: 4.2 mL
